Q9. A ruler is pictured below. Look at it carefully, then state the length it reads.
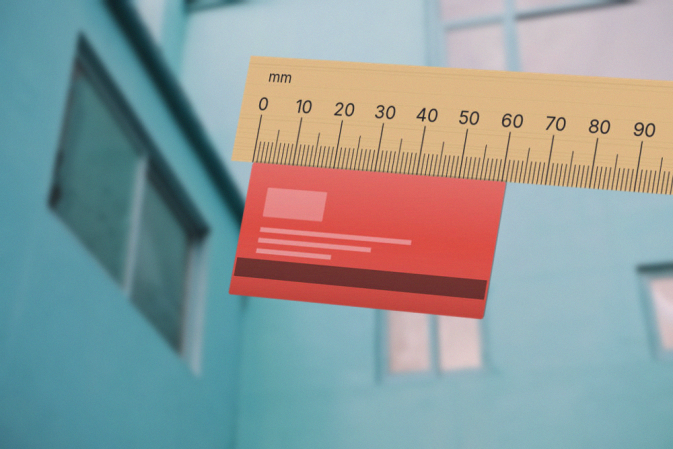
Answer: 61 mm
